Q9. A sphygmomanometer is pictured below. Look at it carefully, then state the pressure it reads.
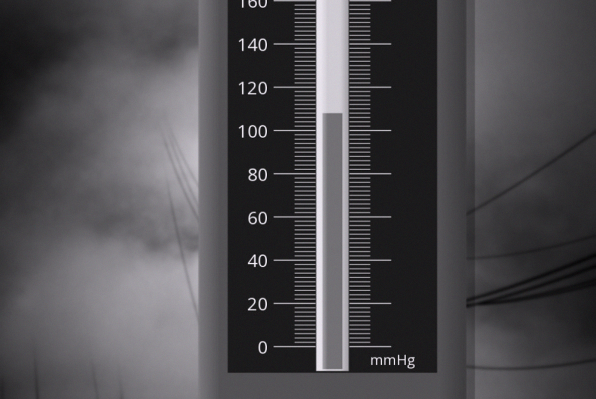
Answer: 108 mmHg
